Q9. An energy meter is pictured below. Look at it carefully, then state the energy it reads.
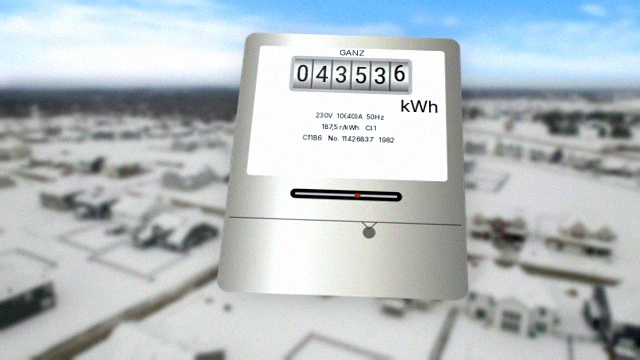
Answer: 43536 kWh
